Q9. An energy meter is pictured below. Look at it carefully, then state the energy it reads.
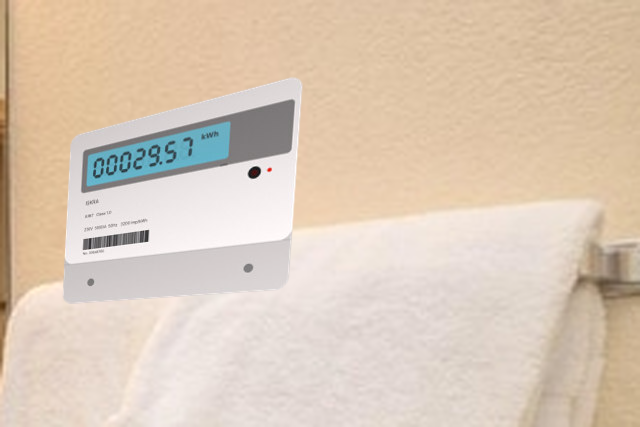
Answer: 29.57 kWh
